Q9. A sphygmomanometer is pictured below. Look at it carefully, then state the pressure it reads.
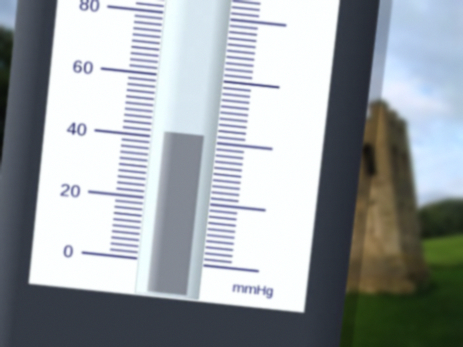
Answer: 42 mmHg
